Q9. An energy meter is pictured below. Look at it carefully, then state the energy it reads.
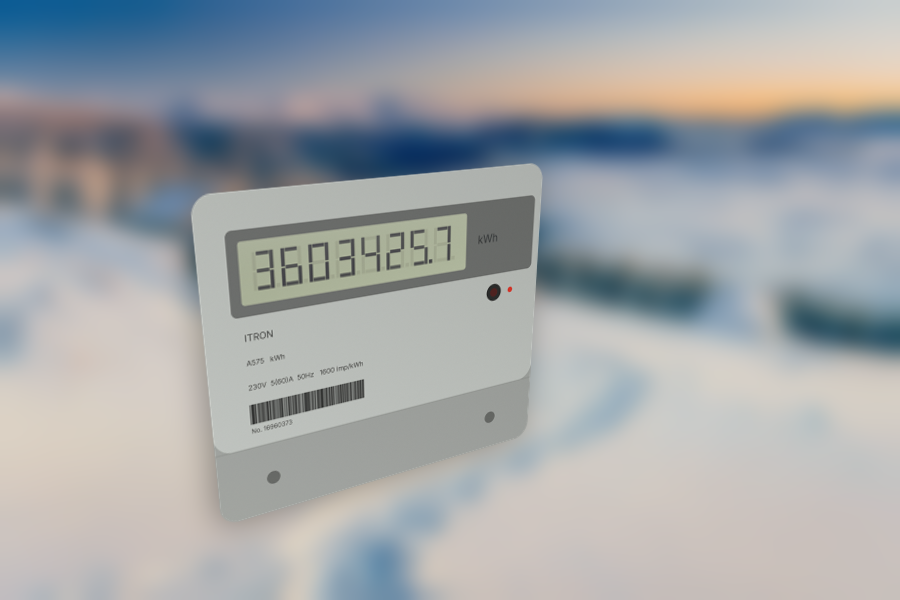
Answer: 3603425.7 kWh
